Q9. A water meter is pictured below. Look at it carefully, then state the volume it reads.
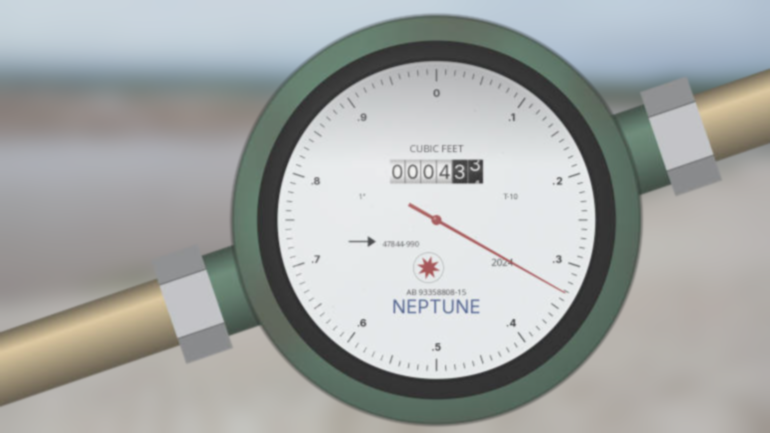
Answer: 433.33 ft³
